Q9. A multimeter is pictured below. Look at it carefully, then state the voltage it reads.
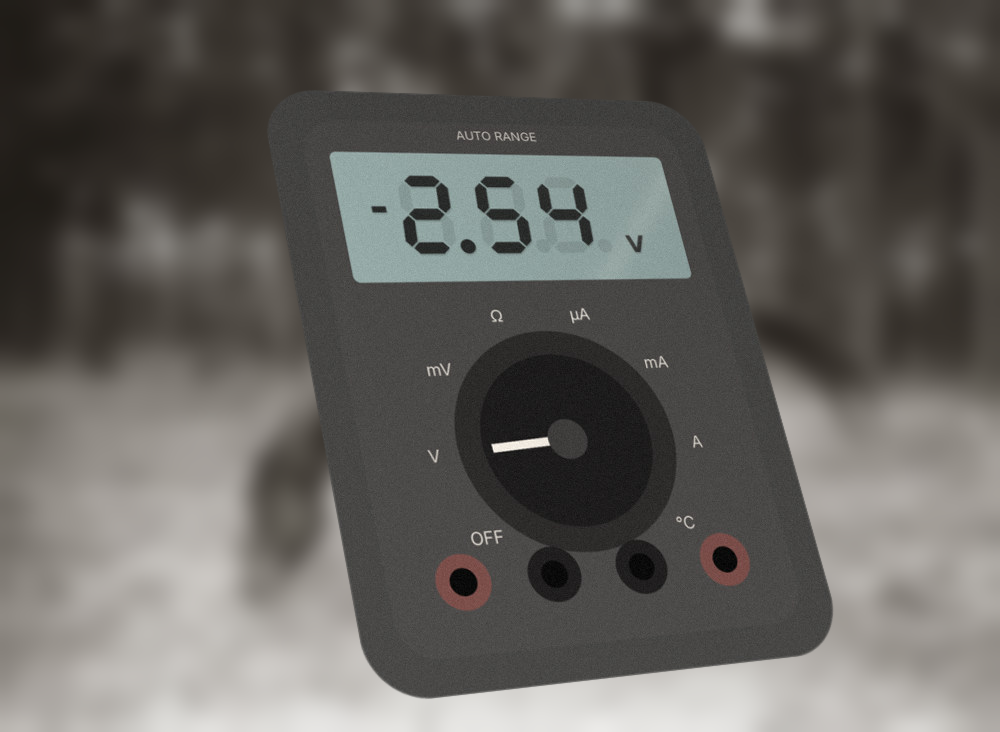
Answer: -2.54 V
